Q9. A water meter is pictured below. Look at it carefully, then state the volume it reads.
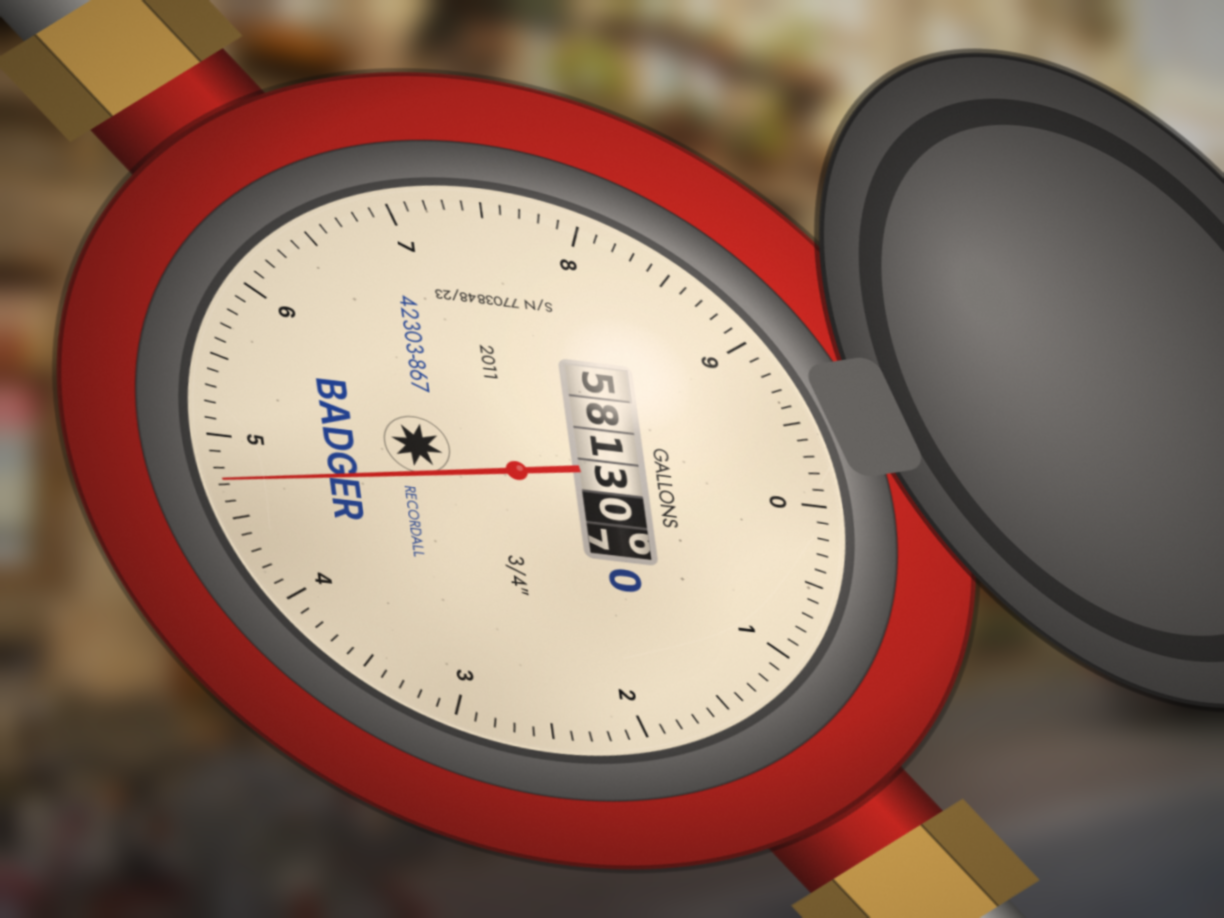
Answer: 5813064.7 gal
